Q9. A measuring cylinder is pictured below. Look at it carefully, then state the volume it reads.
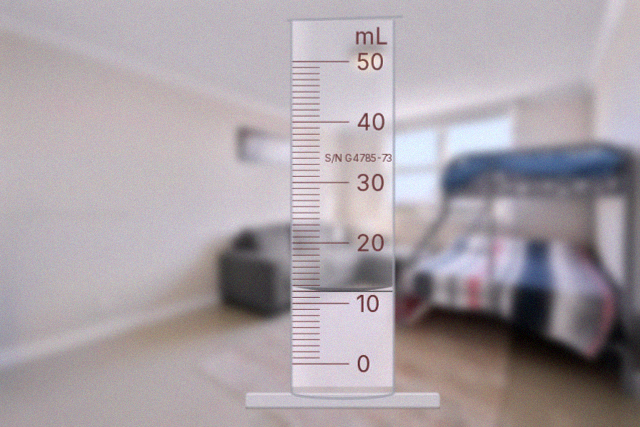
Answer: 12 mL
